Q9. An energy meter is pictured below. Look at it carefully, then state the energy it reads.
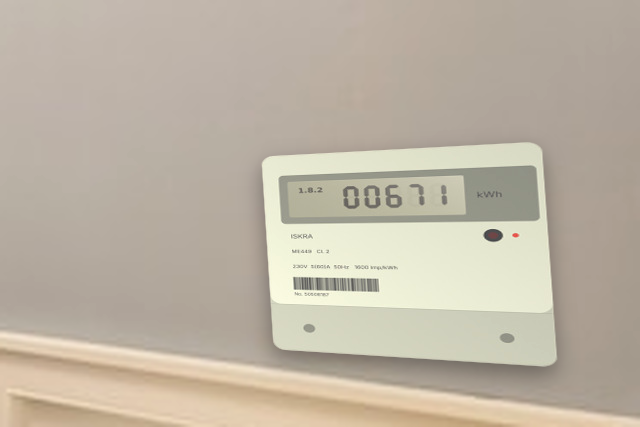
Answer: 671 kWh
